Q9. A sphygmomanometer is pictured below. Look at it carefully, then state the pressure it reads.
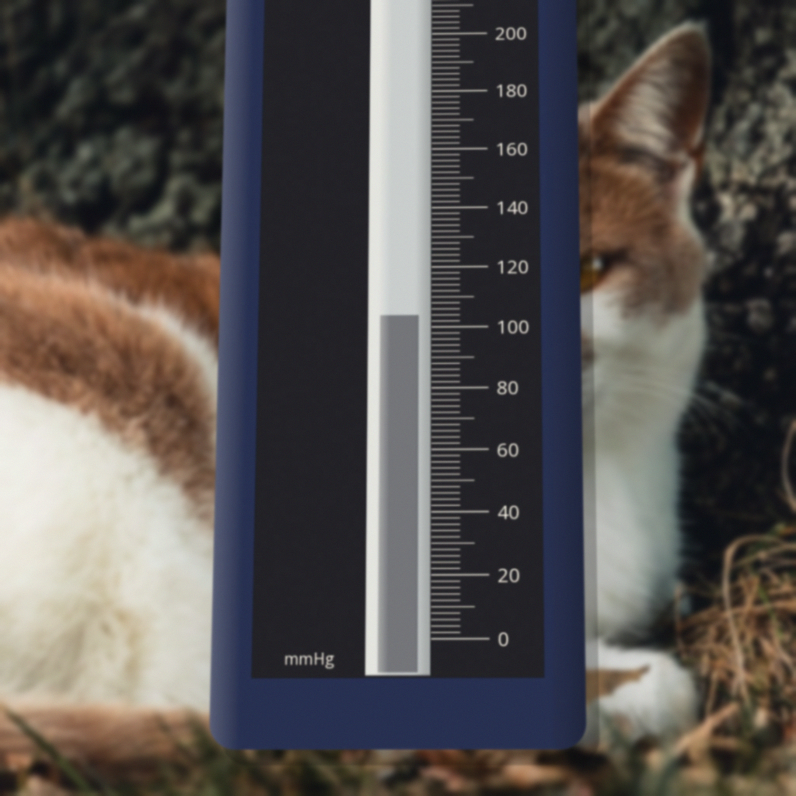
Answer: 104 mmHg
